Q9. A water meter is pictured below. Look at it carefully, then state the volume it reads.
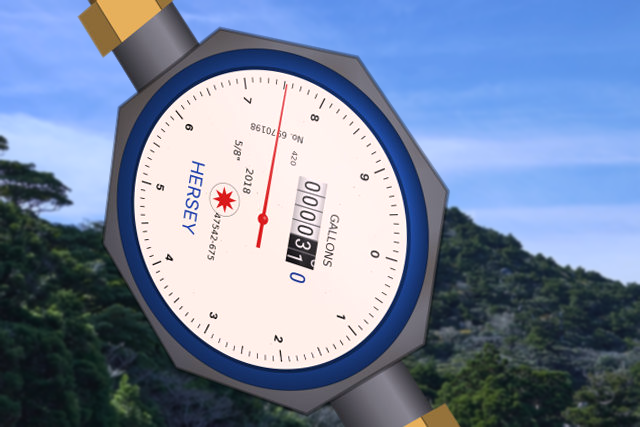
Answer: 307.5 gal
